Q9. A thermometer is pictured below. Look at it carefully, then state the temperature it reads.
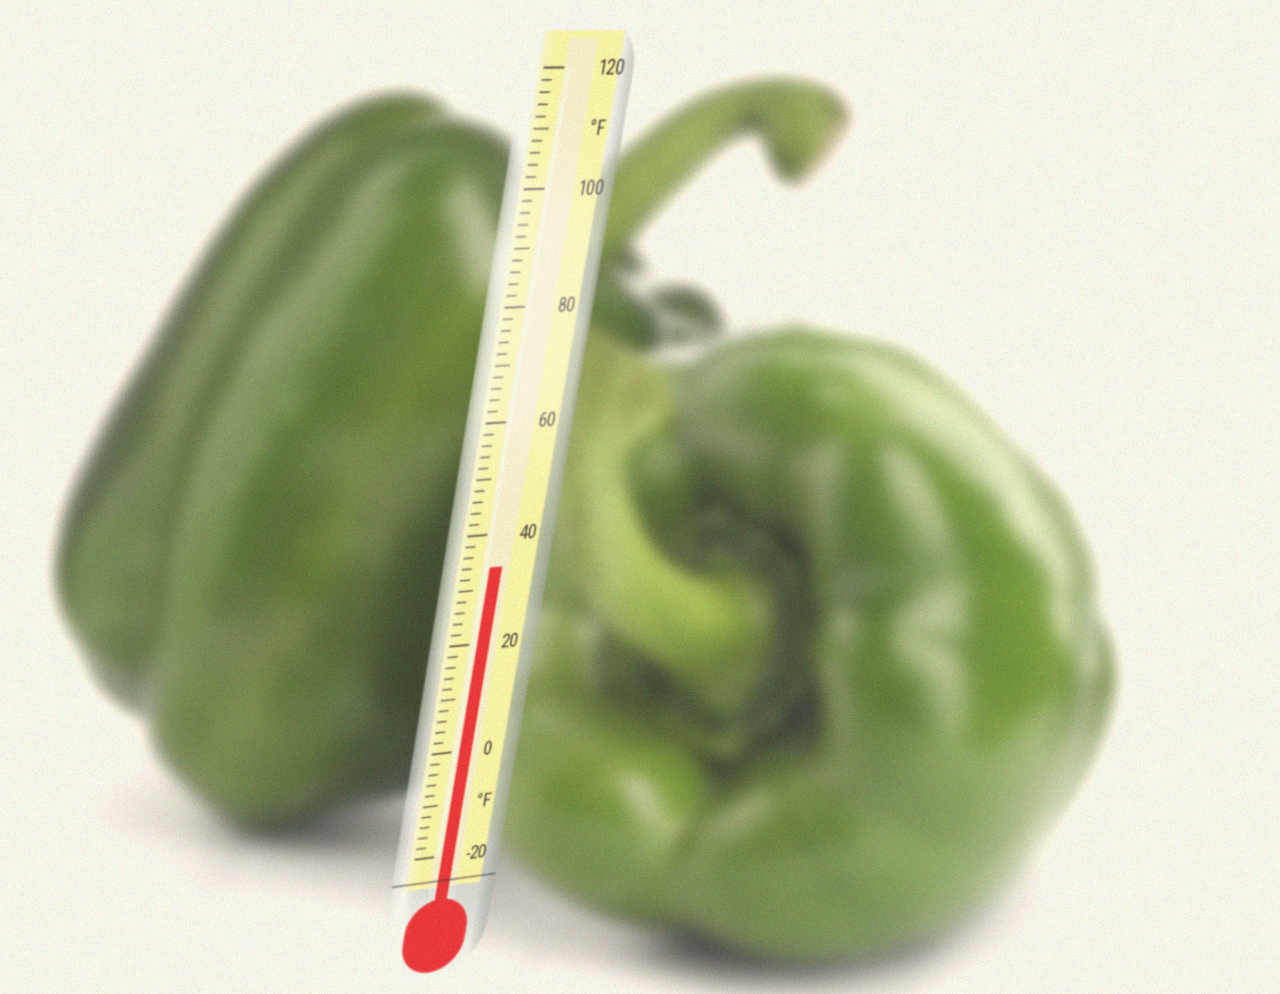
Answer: 34 °F
